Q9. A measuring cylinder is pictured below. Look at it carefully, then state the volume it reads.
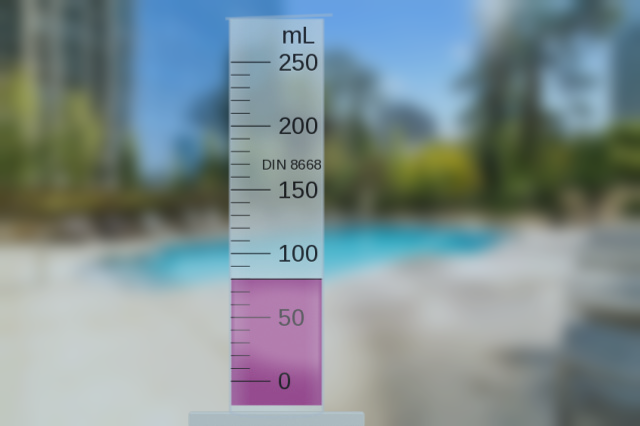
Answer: 80 mL
